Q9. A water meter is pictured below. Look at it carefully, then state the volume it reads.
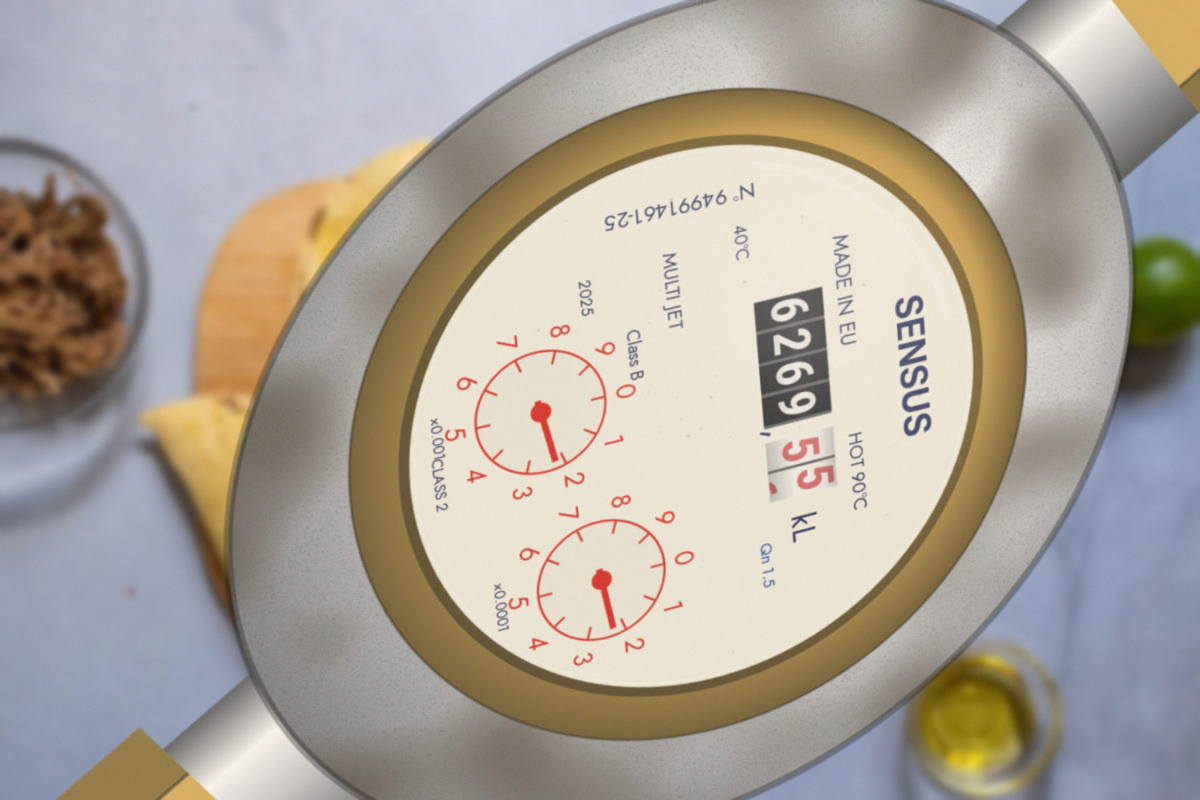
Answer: 6269.5522 kL
